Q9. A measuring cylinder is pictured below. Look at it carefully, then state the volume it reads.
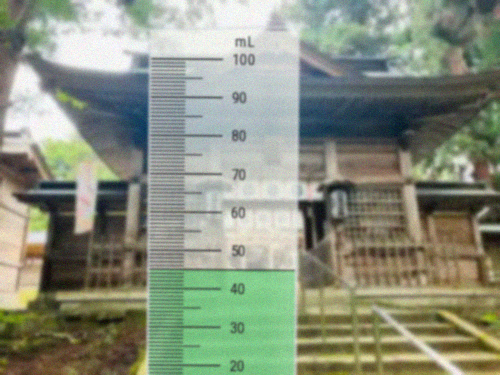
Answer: 45 mL
